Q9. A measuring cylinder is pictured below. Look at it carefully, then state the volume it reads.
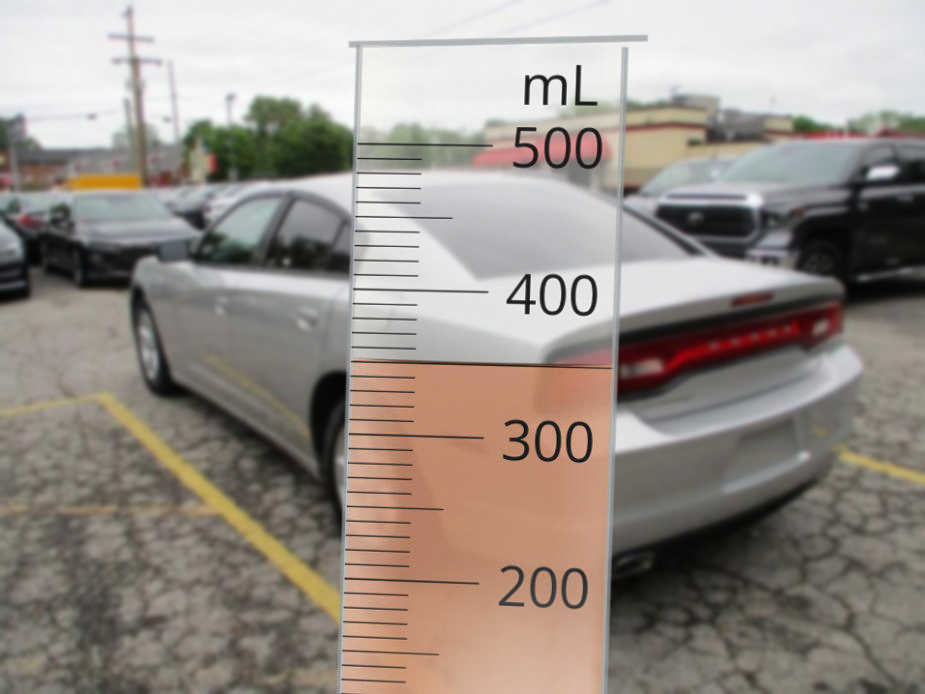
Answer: 350 mL
